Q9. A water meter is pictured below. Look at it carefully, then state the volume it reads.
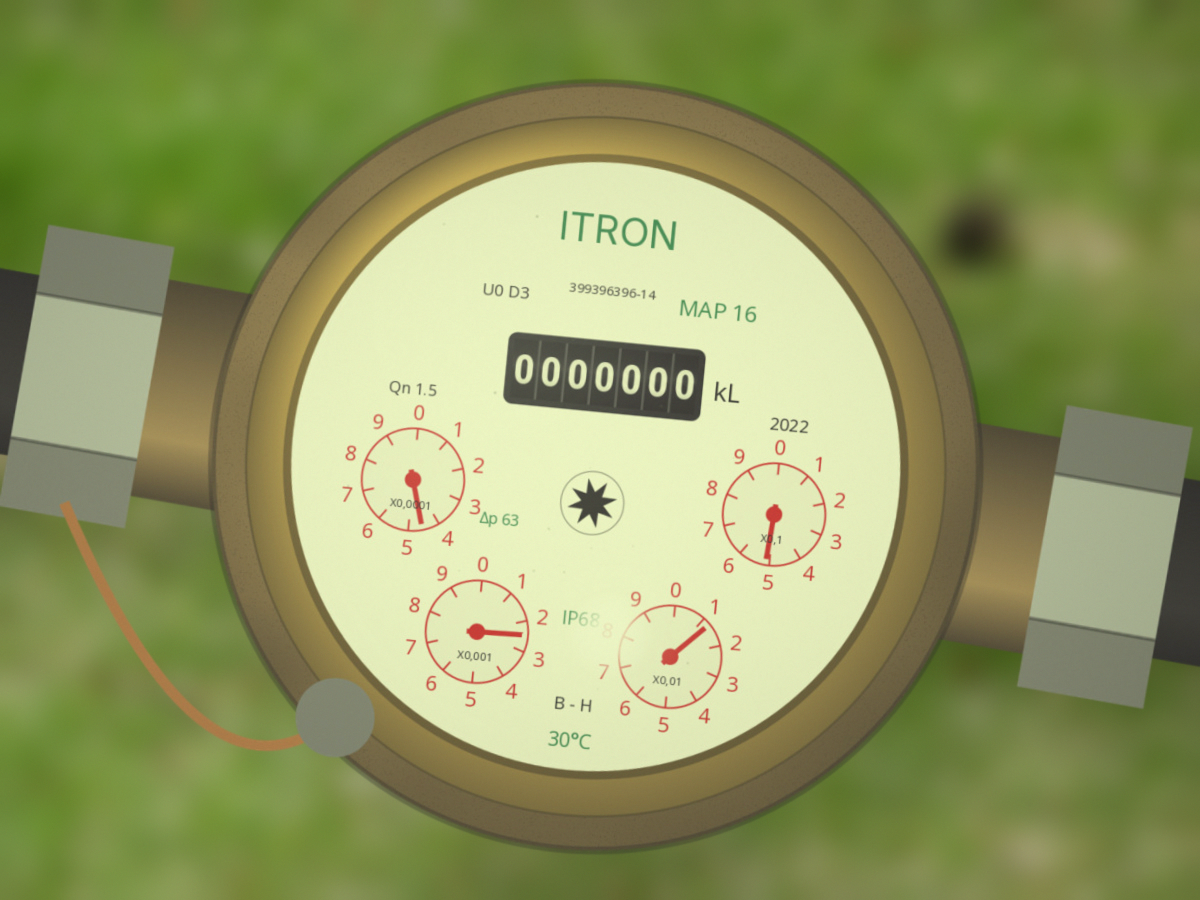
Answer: 0.5124 kL
